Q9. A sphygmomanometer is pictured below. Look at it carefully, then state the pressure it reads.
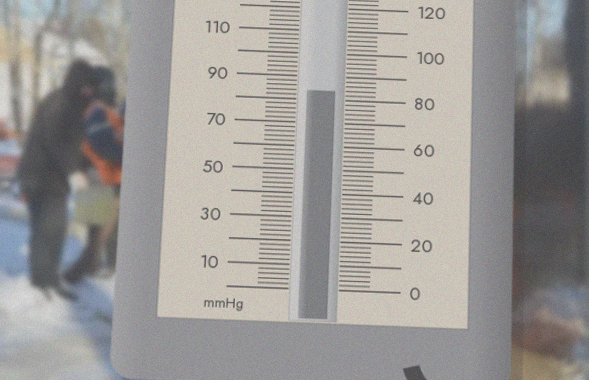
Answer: 84 mmHg
